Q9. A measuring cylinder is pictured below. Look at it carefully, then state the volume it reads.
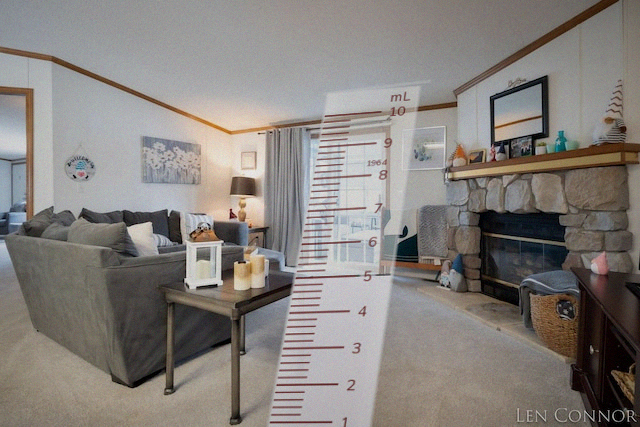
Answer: 5 mL
